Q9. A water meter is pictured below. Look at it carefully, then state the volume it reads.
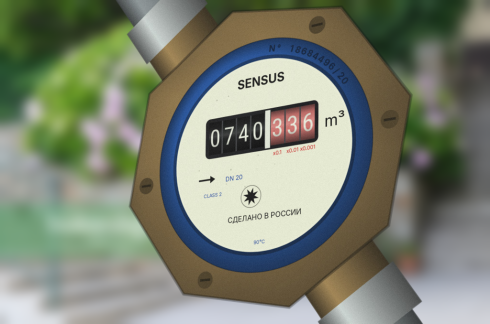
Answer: 740.336 m³
